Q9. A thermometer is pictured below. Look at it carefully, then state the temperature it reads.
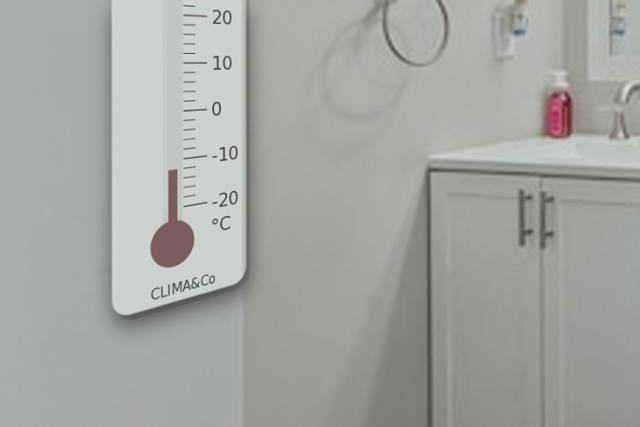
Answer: -12 °C
